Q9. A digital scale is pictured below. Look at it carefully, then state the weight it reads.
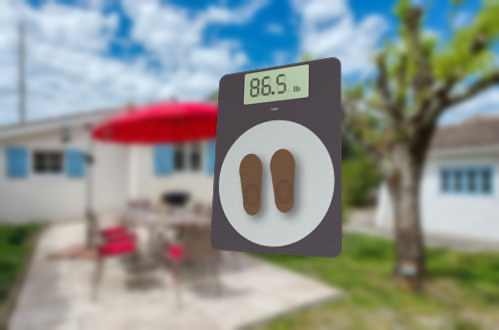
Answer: 86.5 lb
